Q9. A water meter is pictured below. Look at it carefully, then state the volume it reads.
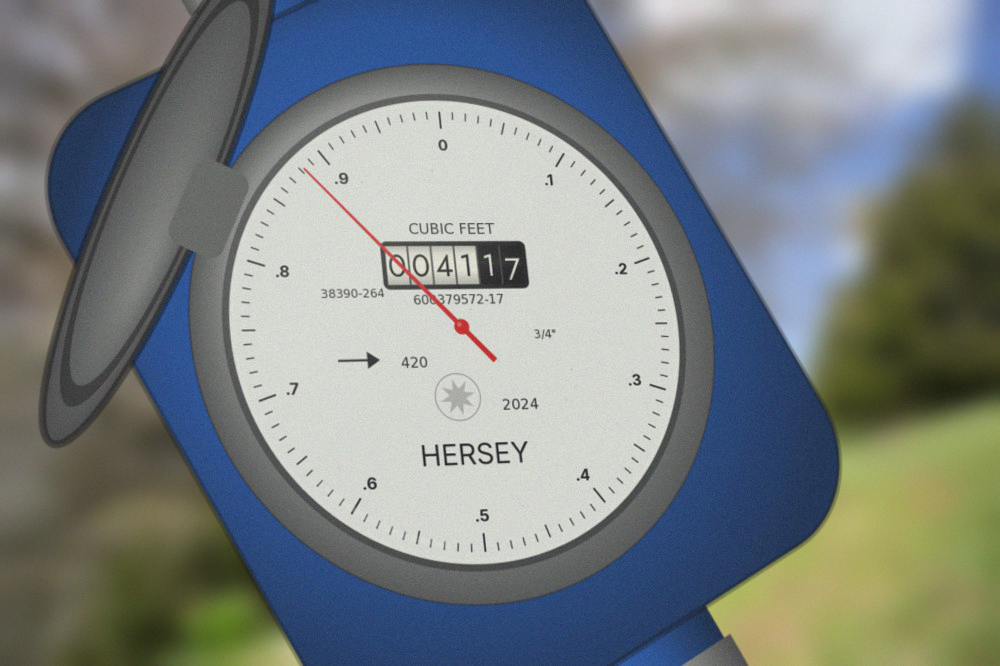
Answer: 4116.88 ft³
